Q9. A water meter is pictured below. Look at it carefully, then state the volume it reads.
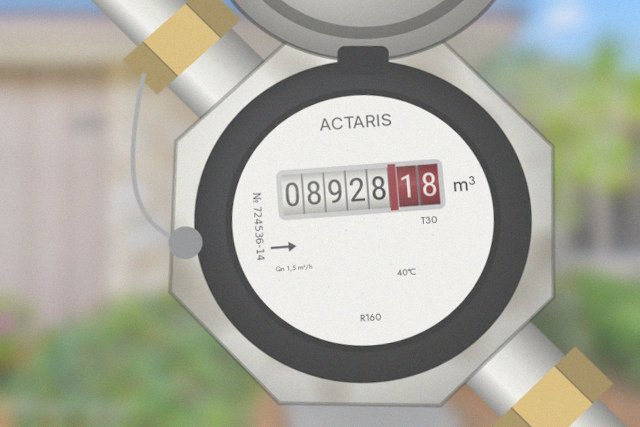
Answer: 8928.18 m³
